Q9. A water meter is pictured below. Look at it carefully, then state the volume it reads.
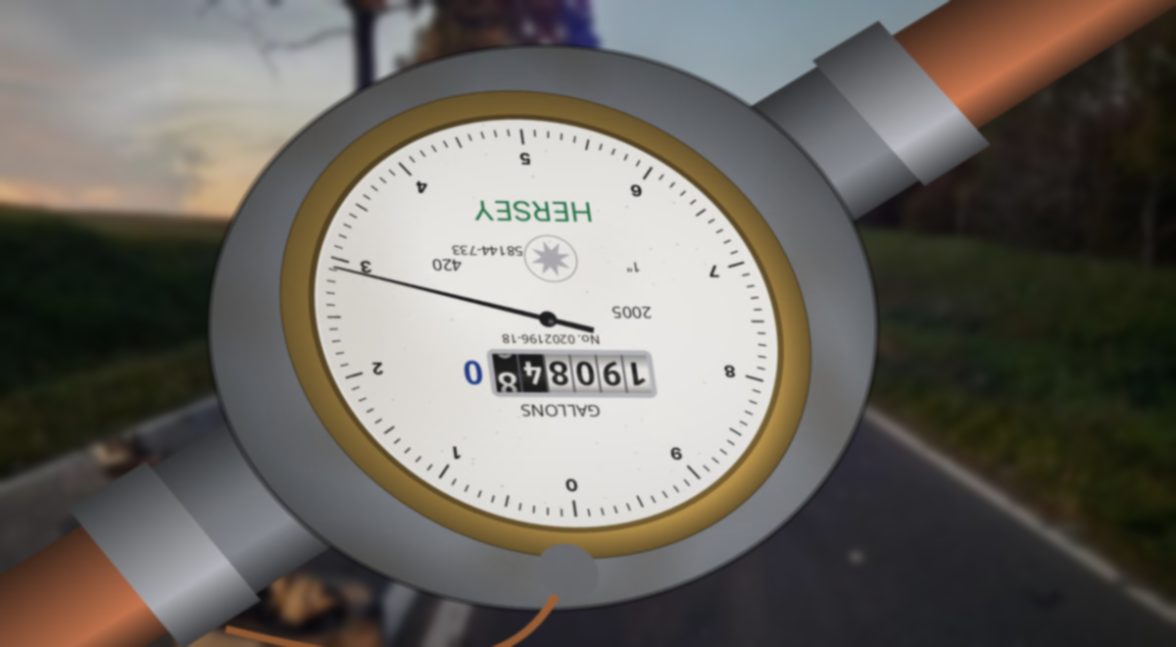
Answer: 1908482.9 gal
